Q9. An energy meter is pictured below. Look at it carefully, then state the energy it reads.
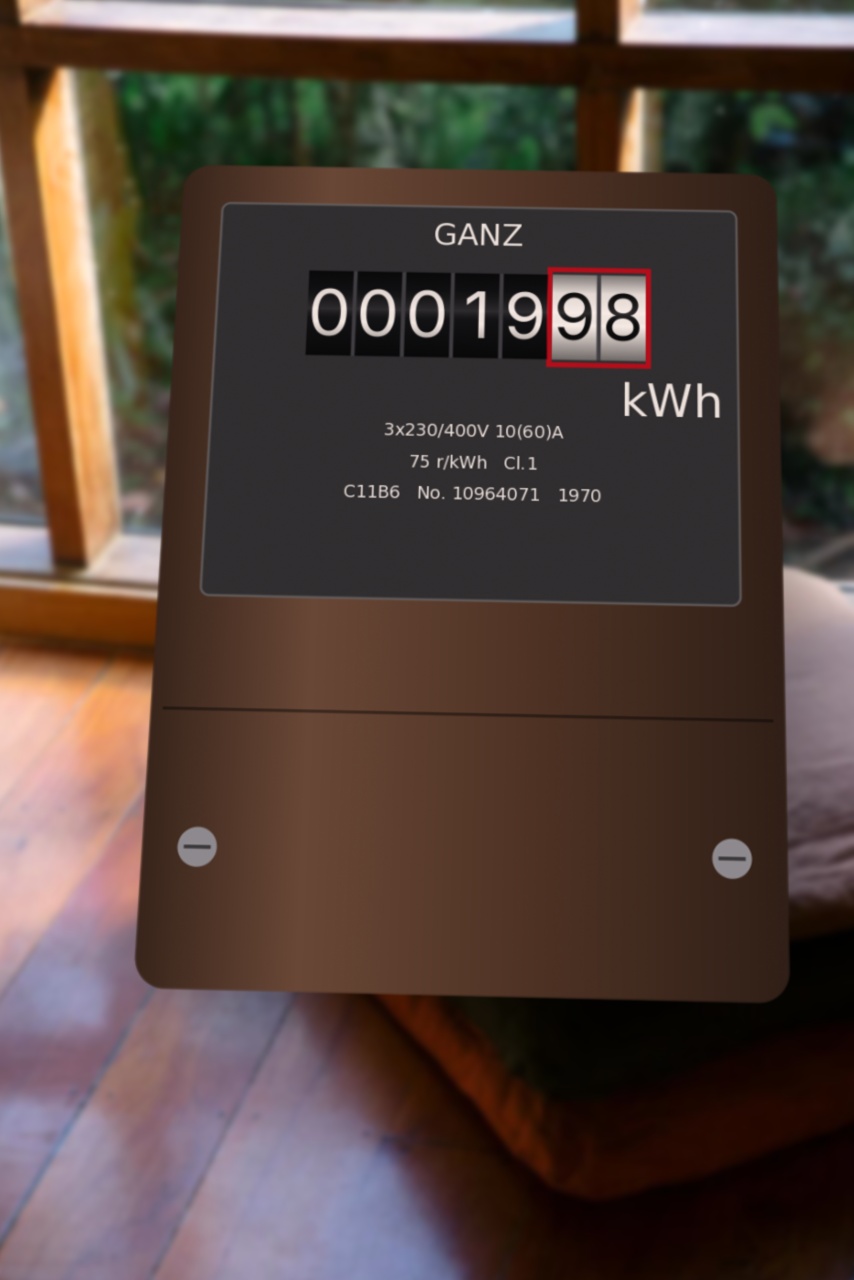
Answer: 19.98 kWh
